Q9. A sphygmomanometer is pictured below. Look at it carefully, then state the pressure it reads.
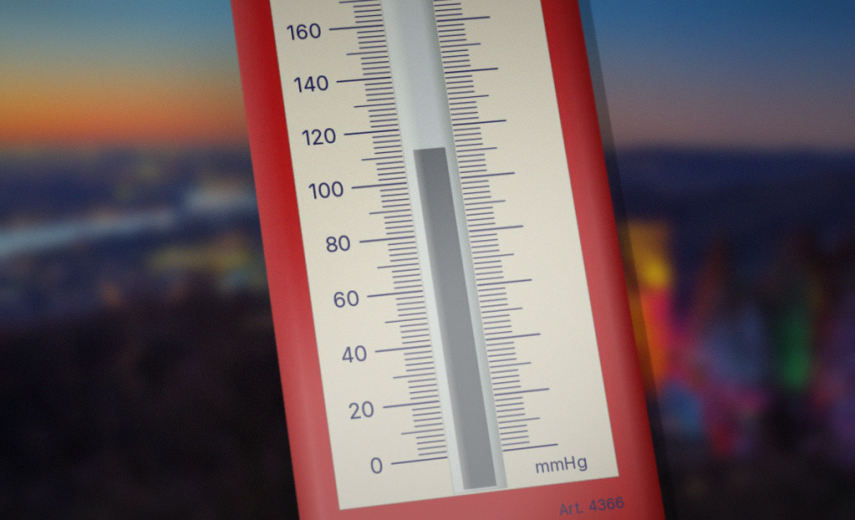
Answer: 112 mmHg
